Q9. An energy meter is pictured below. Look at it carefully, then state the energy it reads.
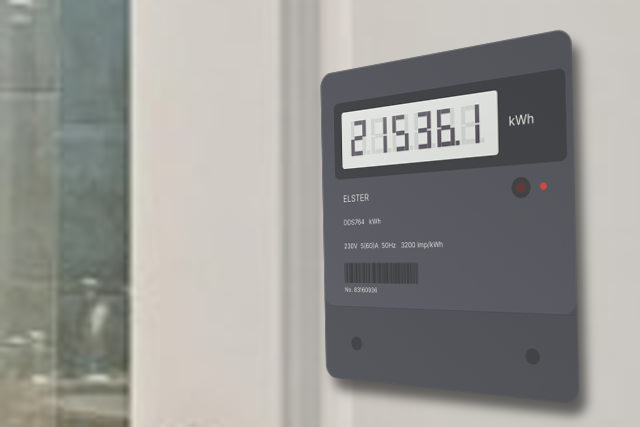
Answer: 21536.1 kWh
